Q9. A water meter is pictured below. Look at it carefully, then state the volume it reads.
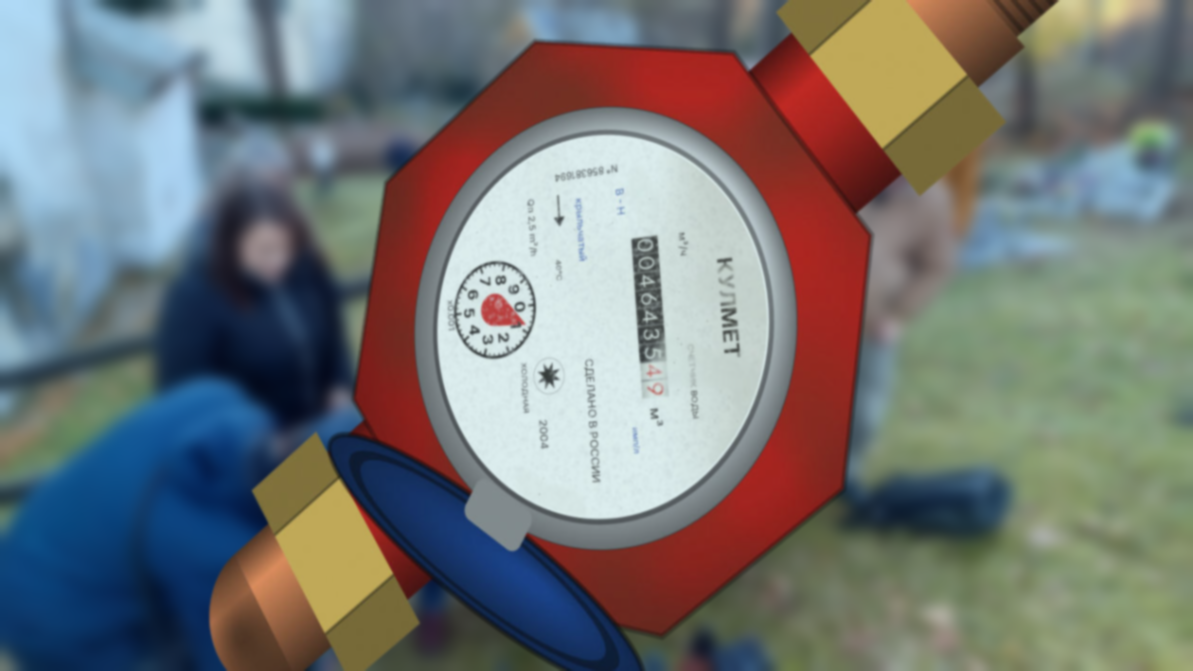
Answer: 46435.490 m³
